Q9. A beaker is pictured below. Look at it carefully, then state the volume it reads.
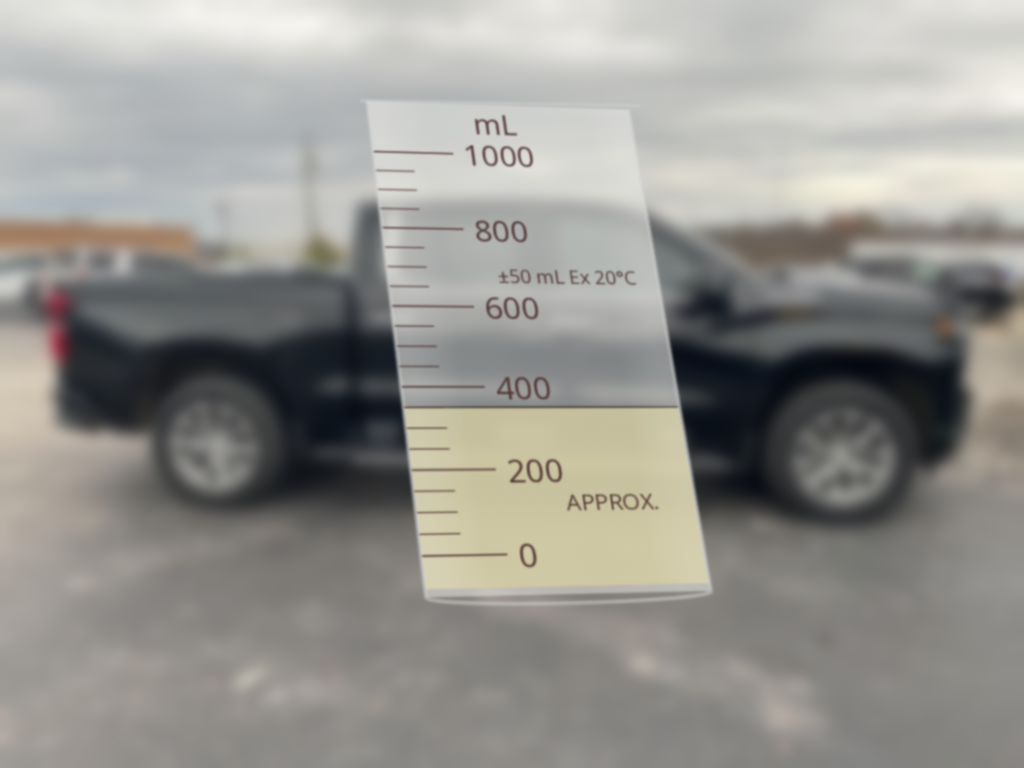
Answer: 350 mL
